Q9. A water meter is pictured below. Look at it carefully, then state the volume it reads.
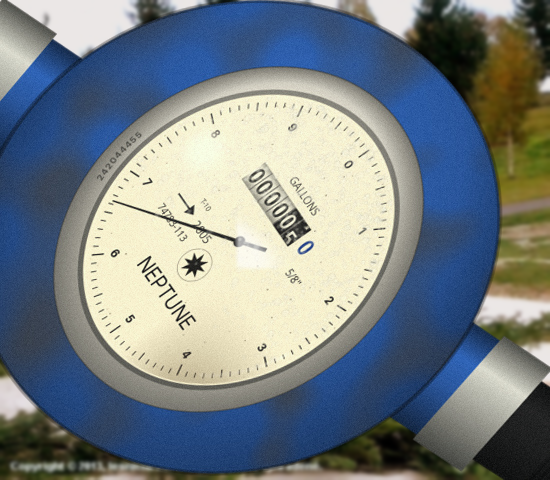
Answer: 46.6 gal
